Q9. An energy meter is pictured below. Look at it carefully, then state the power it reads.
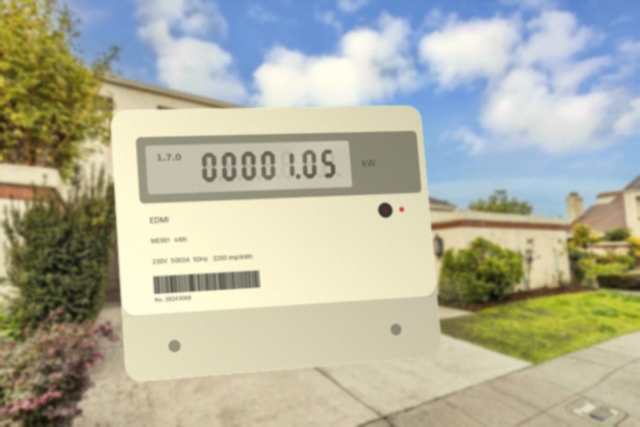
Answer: 1.05 kW
